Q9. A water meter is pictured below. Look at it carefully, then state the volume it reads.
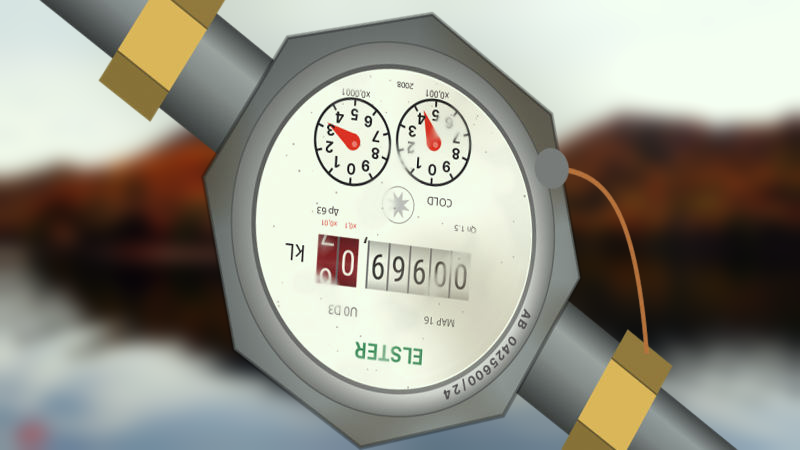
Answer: 969.0643 kL
